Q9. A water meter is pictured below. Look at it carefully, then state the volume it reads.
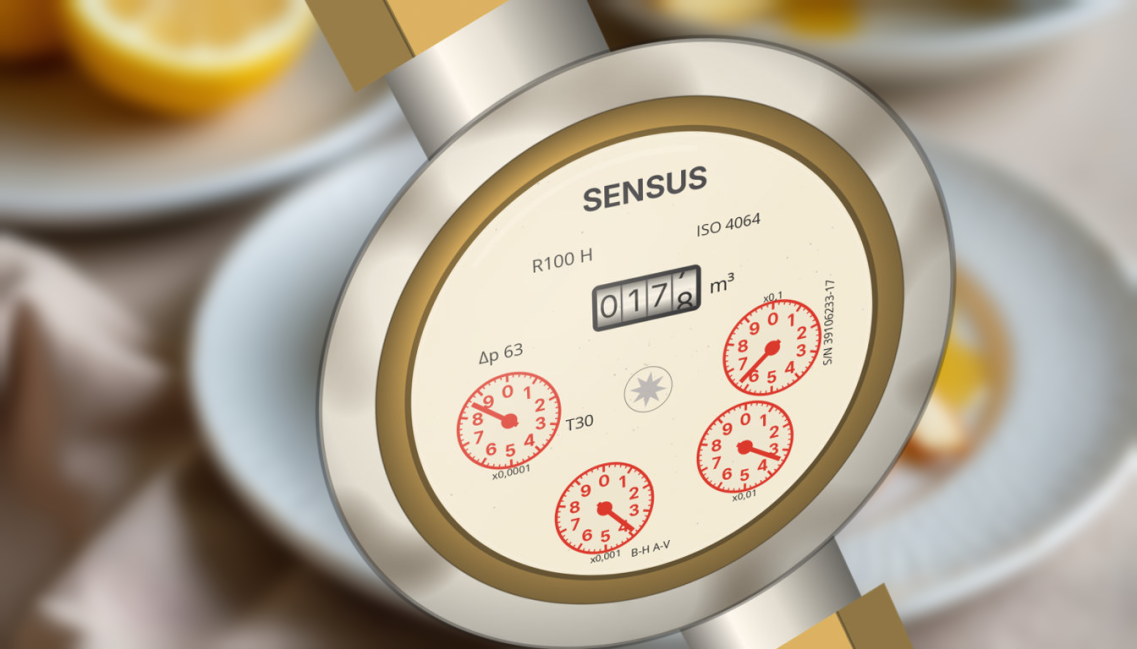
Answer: 177.6338 m³
